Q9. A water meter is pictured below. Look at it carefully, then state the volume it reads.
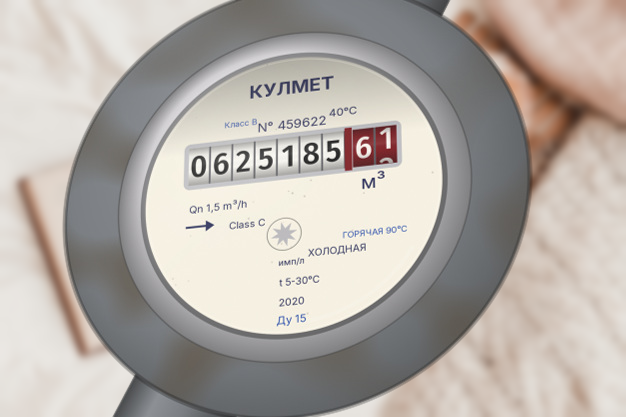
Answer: 625185.61 m³
